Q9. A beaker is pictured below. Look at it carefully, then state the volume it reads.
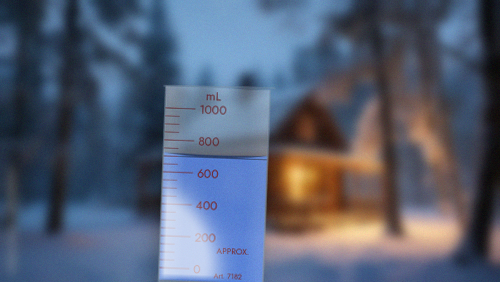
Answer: 700 mL
